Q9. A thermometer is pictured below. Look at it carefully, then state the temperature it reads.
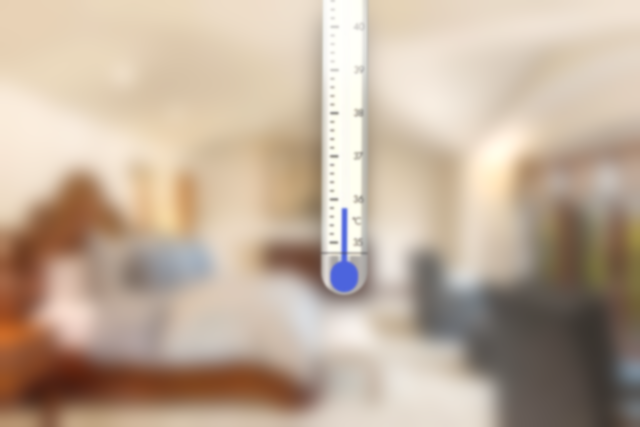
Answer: 35.8 °C
